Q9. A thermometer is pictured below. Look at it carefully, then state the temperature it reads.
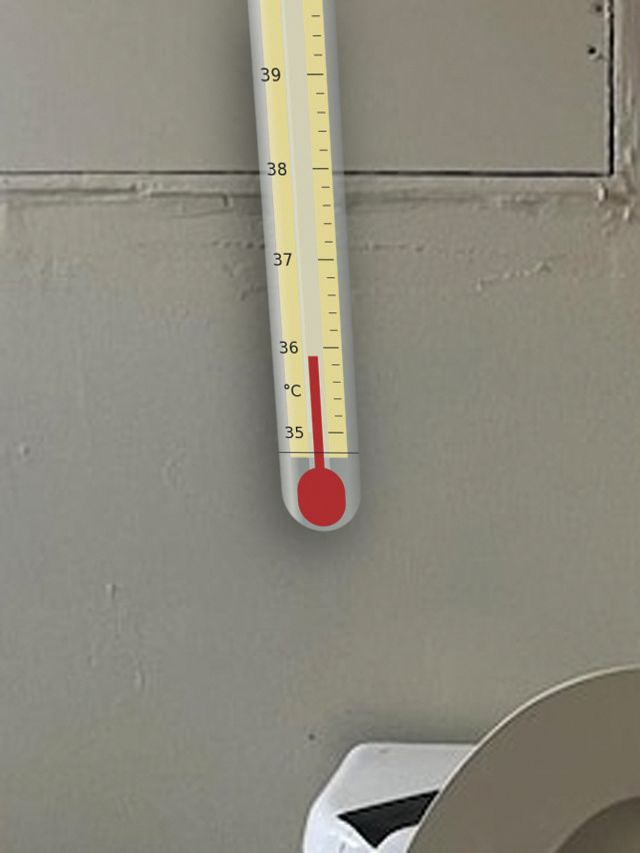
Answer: 35.9 °C
